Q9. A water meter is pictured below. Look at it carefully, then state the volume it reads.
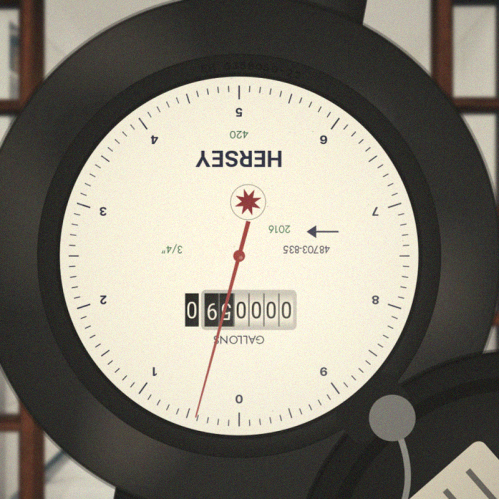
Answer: 590.4 gal
